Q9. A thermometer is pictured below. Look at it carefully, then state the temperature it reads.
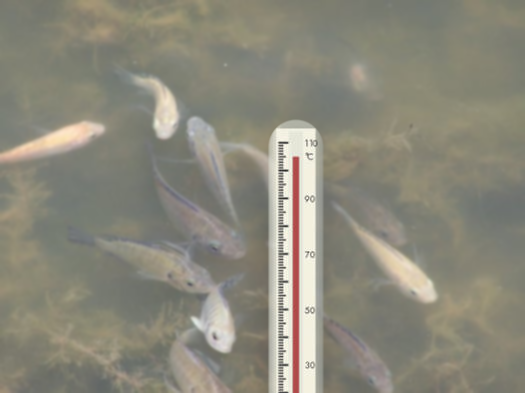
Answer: 105 °C
